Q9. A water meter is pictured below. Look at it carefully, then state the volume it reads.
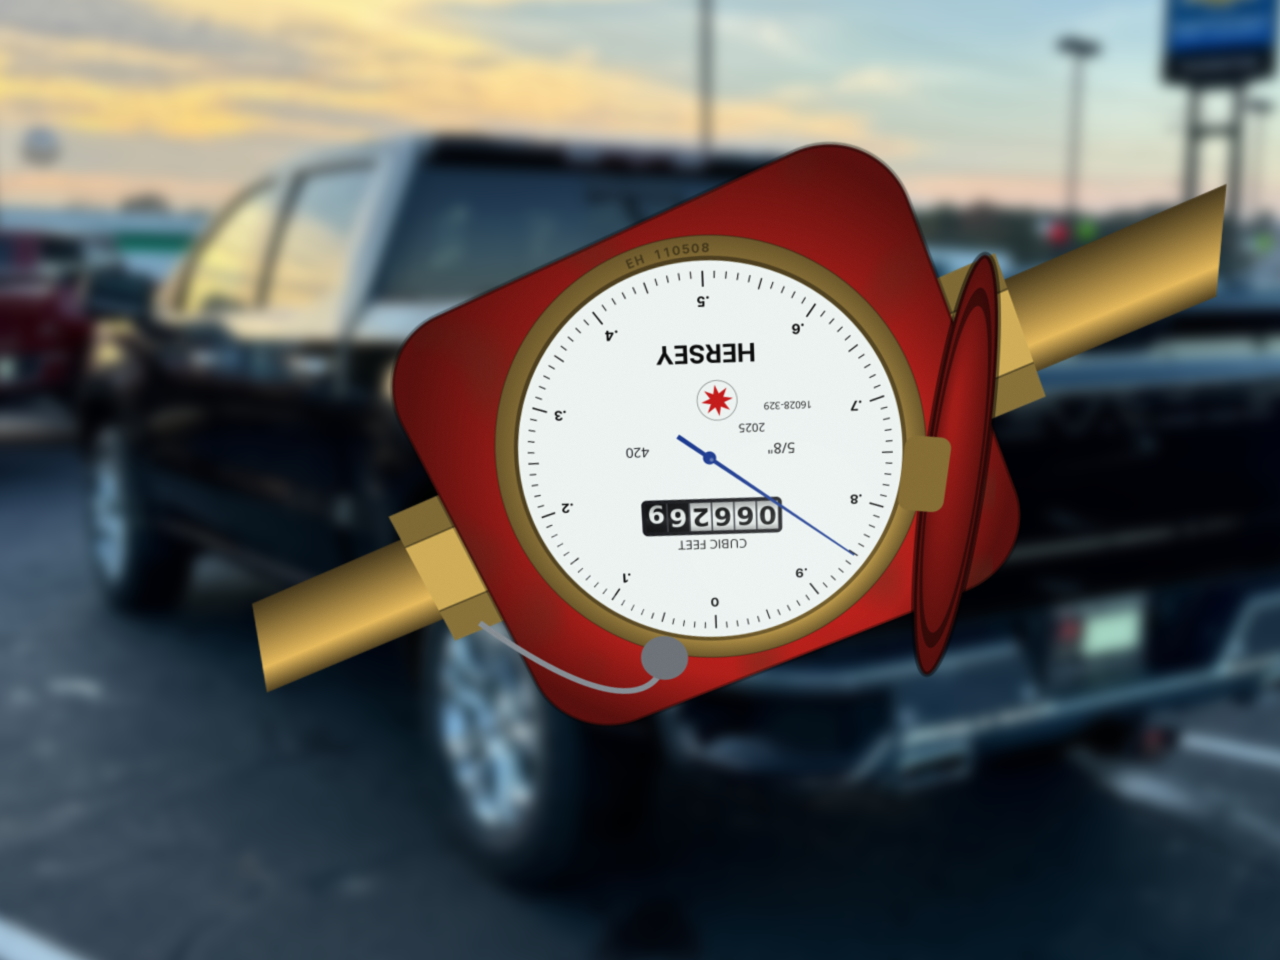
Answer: 66268.85 ft³
